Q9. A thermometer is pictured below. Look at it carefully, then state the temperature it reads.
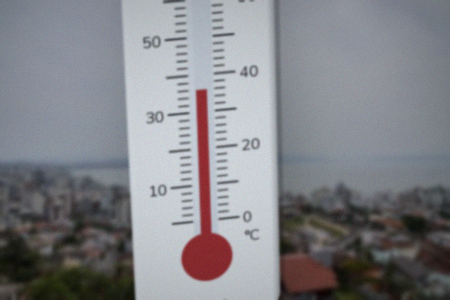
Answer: 36 °C
